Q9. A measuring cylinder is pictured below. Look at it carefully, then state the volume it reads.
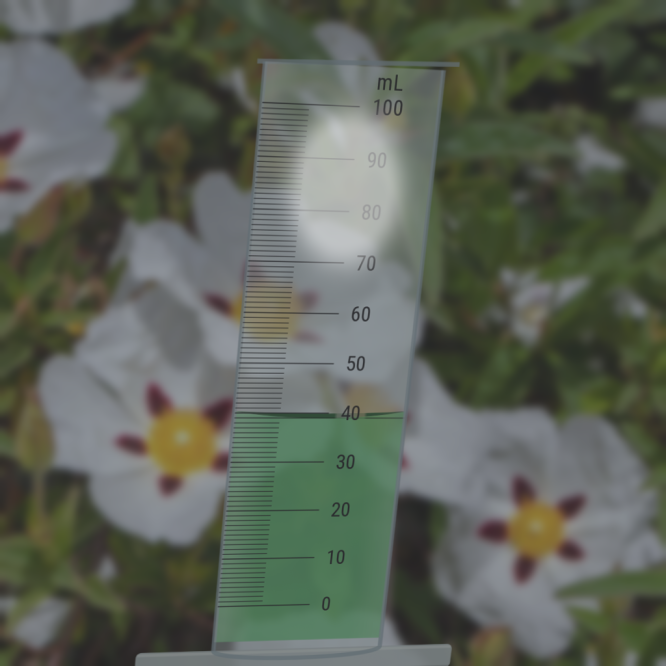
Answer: 39 mL
